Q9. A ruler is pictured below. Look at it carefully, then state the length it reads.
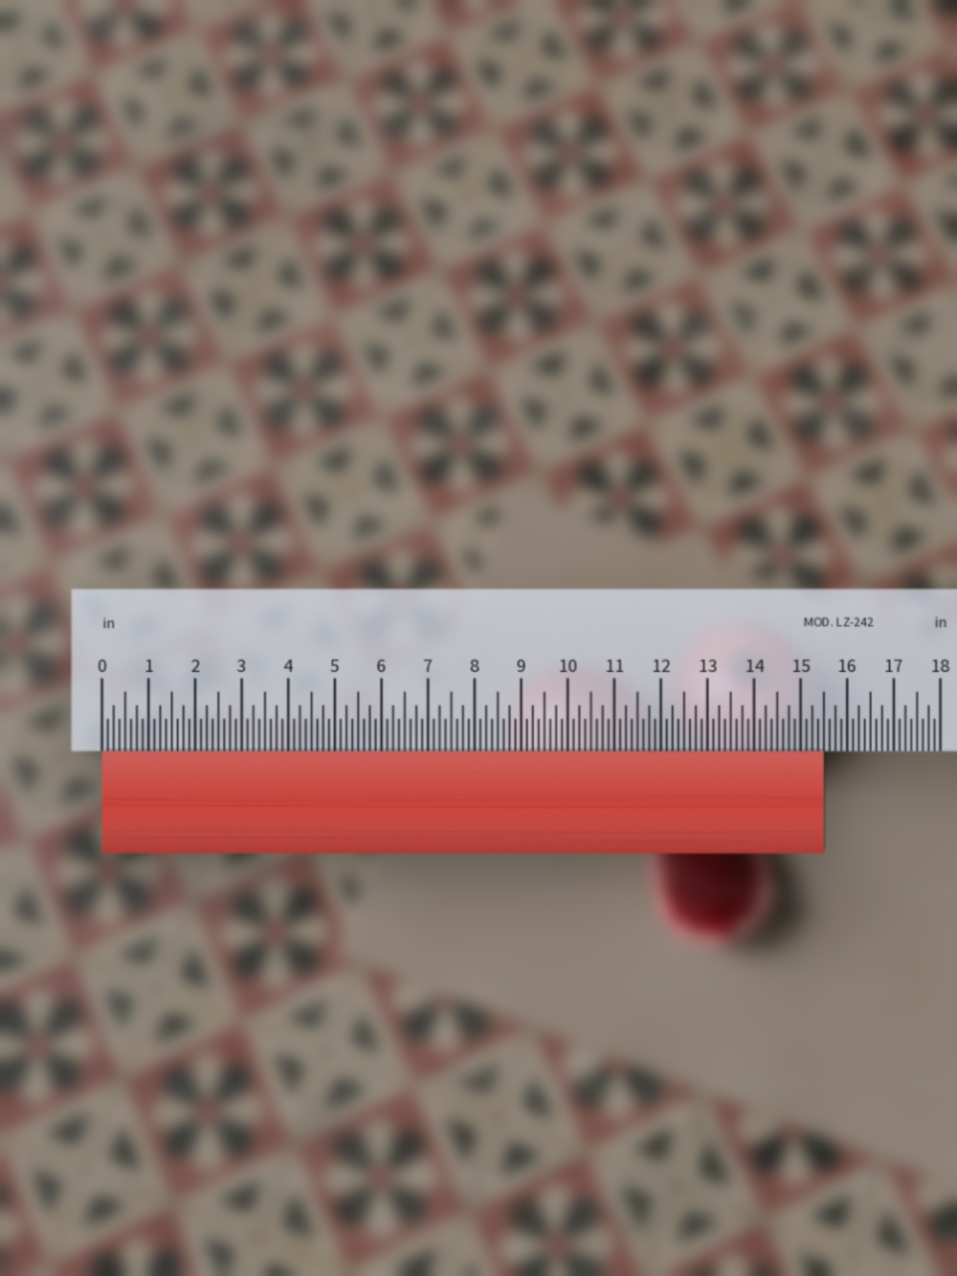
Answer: 15.5 in
